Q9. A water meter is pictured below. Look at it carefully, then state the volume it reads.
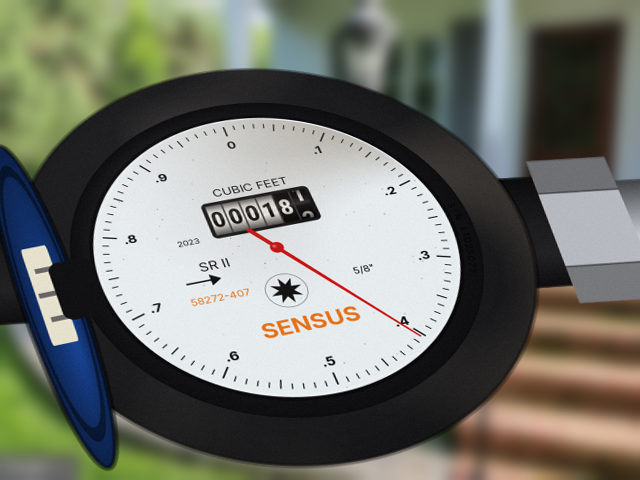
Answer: 181.40 ft³
